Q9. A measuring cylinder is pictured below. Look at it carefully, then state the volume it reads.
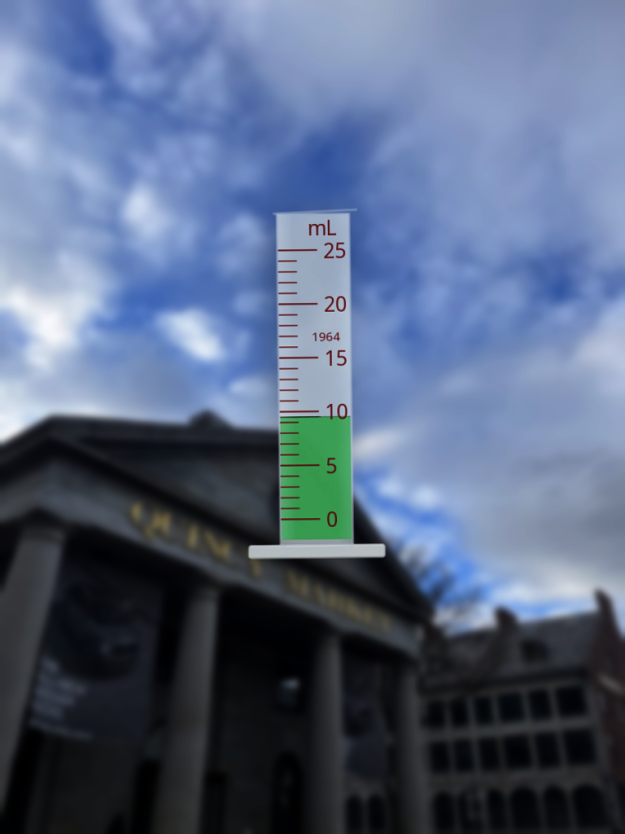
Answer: 9.5 mL
